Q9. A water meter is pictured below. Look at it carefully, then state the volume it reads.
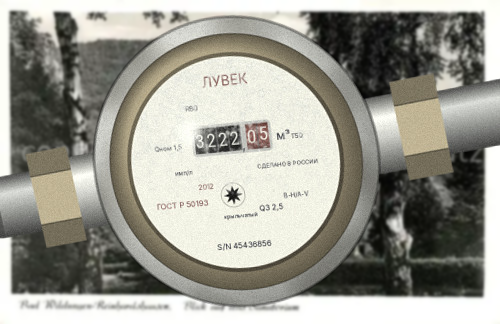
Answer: 3222.05 m³
